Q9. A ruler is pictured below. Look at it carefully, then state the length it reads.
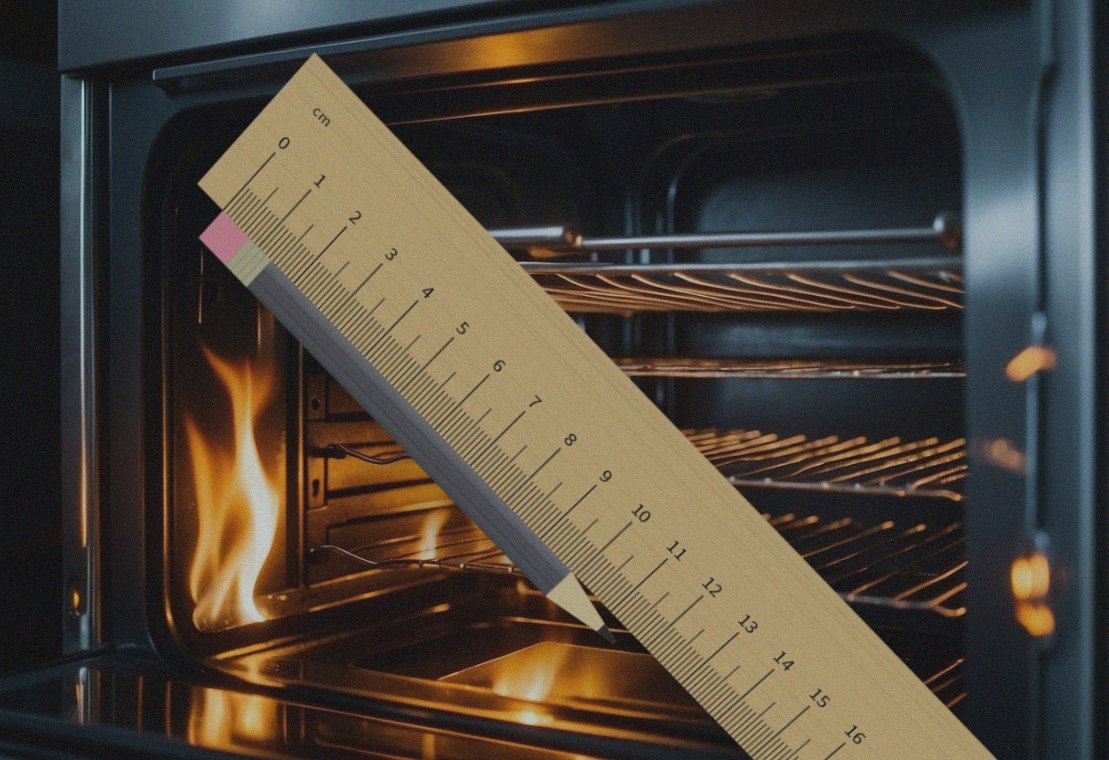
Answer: 11.5 cm
